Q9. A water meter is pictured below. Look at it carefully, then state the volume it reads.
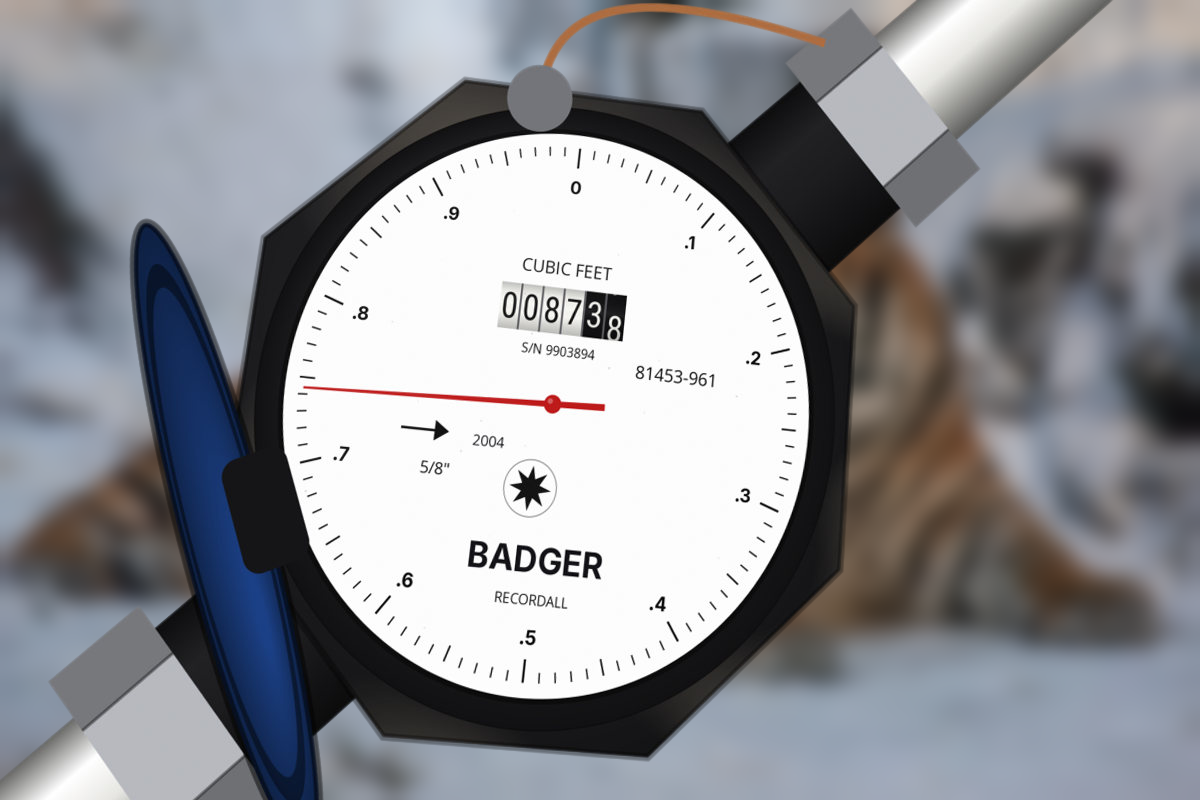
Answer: 8737.74 ft³
